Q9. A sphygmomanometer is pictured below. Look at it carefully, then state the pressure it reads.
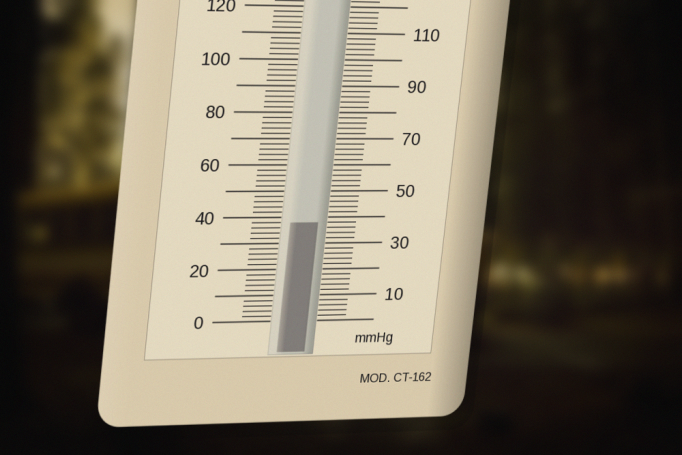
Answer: 38 mmHg
